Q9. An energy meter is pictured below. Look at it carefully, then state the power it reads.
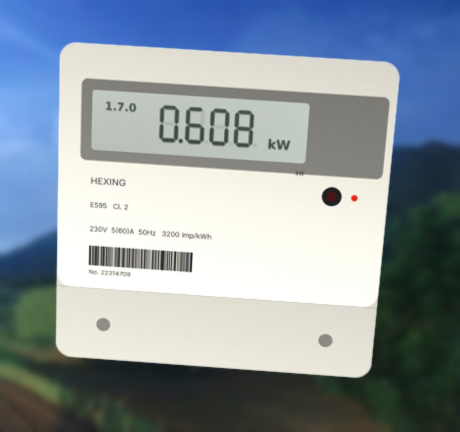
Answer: 0.608 kW
